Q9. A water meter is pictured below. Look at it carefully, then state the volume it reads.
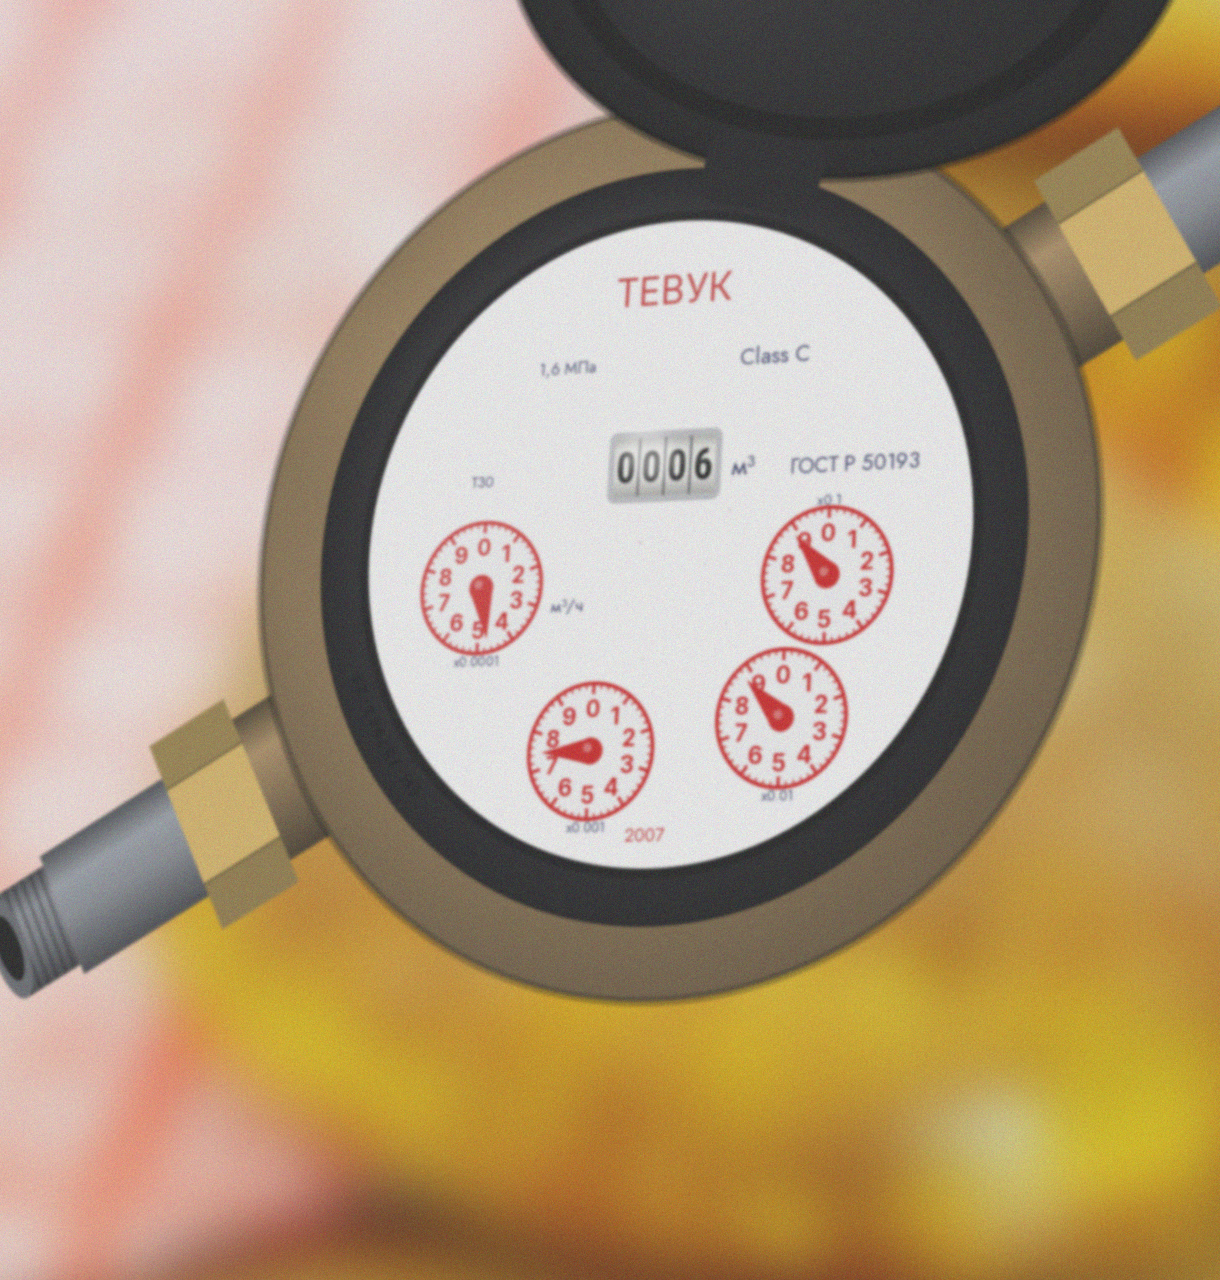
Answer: 6.8874 m³
